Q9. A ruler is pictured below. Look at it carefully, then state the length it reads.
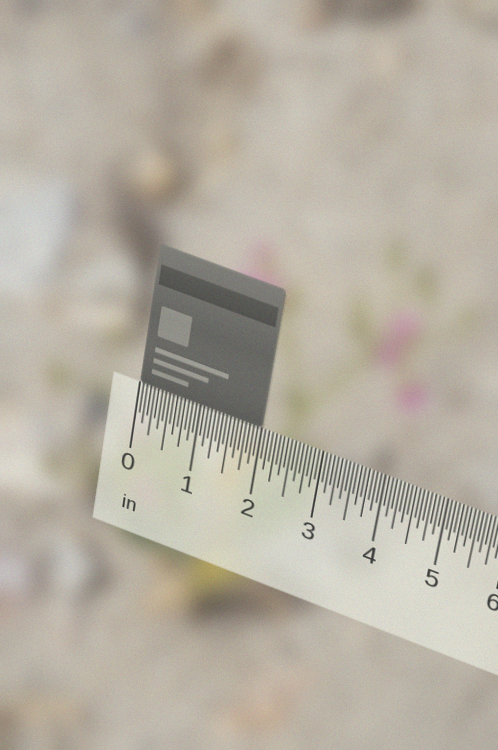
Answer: 2 in
